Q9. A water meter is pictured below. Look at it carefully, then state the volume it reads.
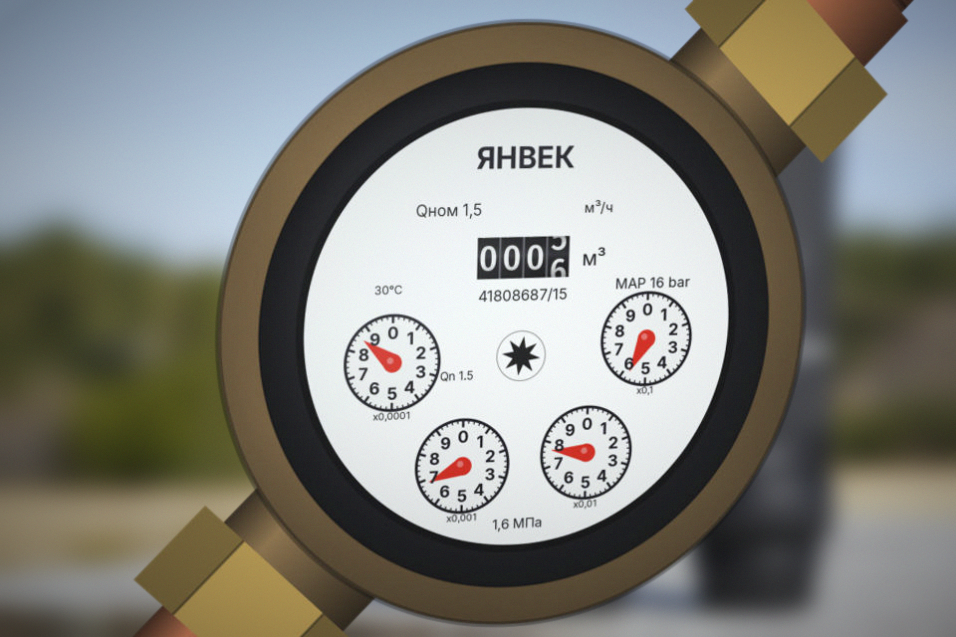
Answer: 5.5768 m³
